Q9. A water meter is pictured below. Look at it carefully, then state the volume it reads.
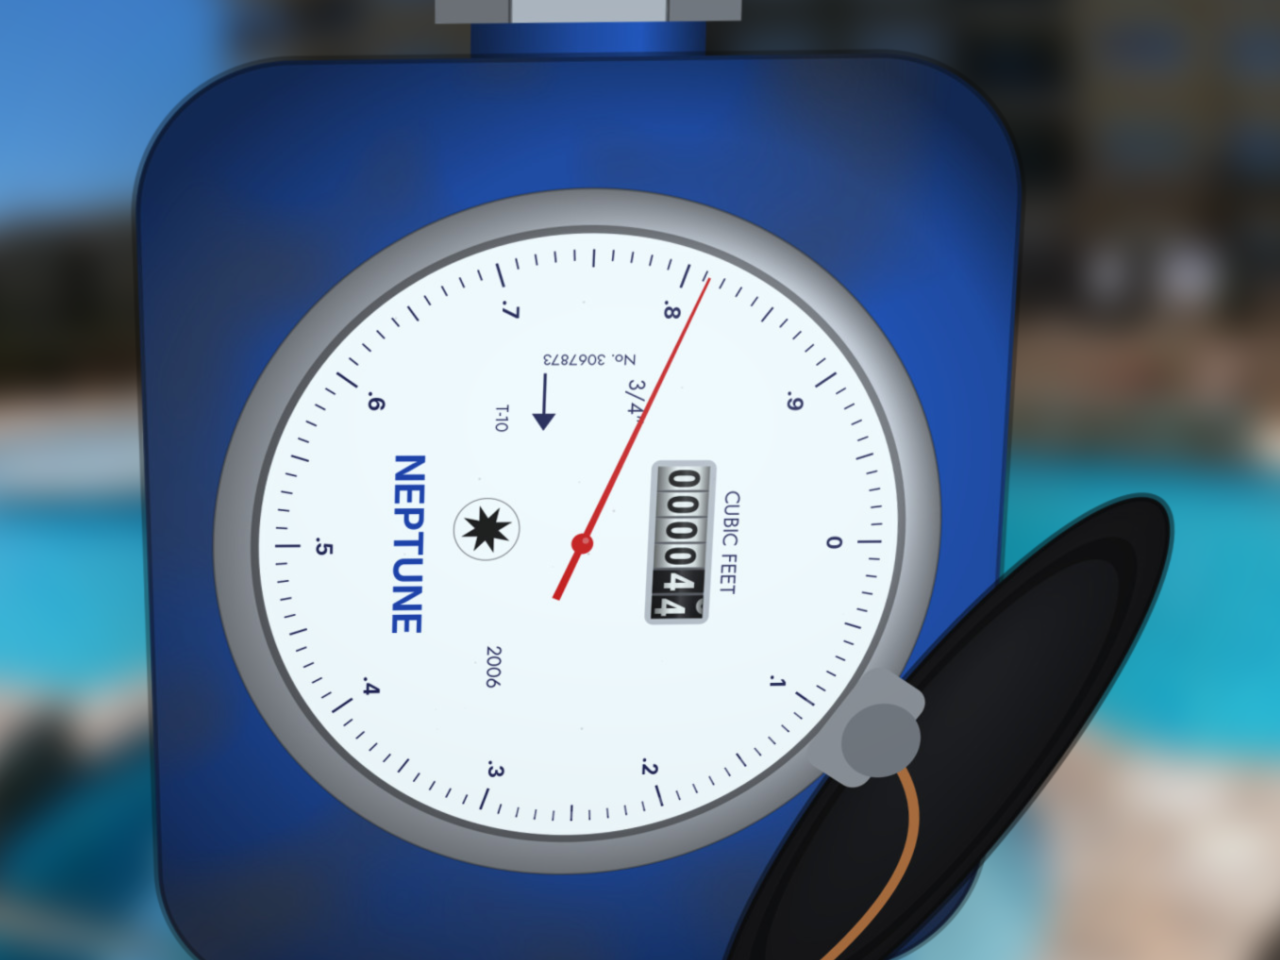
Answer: 43.81 ft³
